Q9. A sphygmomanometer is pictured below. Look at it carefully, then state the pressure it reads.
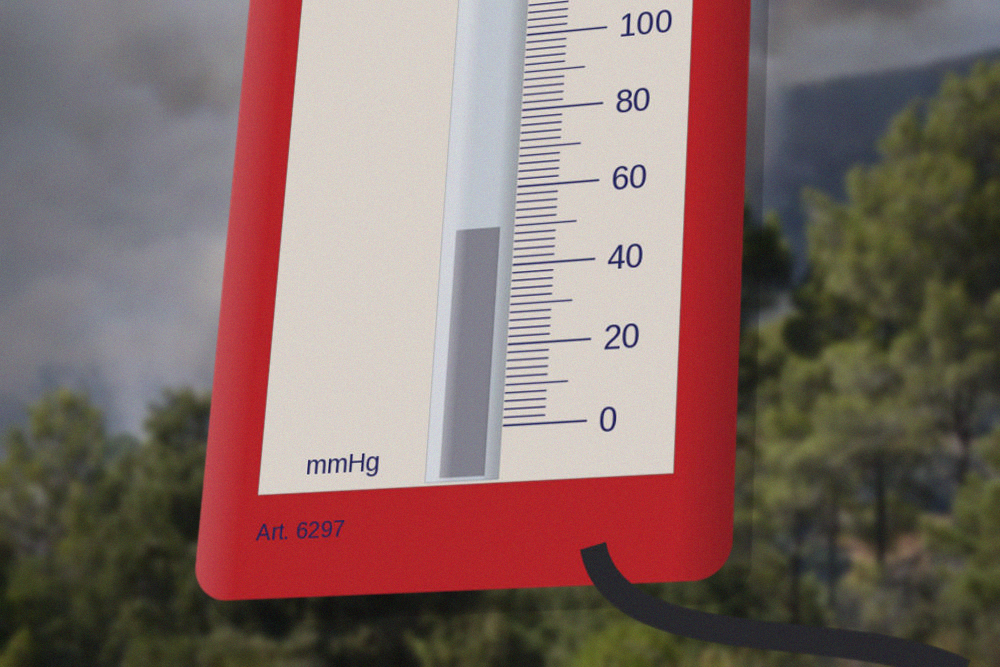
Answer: 50 mmHg
